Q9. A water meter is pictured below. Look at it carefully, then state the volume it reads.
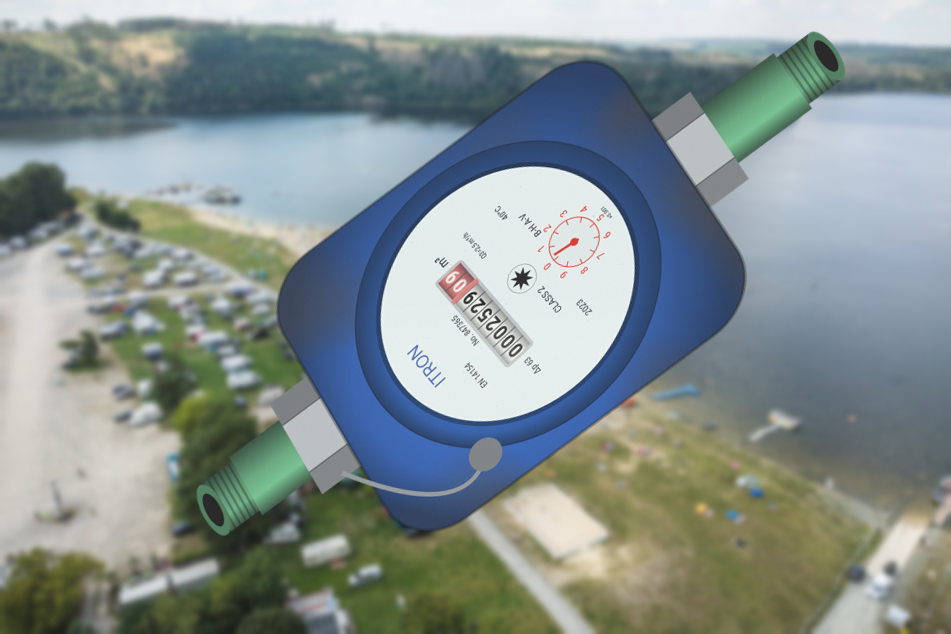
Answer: 2529.090 m³
